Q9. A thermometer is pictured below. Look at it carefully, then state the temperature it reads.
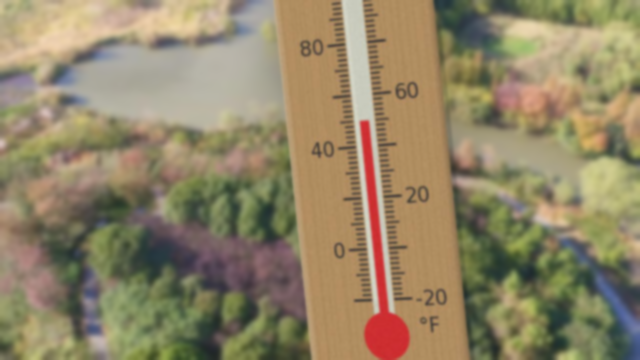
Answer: 50 °F
